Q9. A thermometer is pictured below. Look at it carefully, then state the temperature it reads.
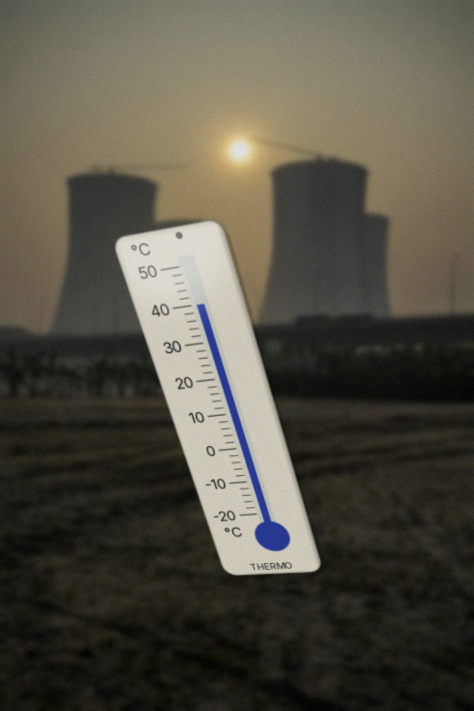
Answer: 40 °C
